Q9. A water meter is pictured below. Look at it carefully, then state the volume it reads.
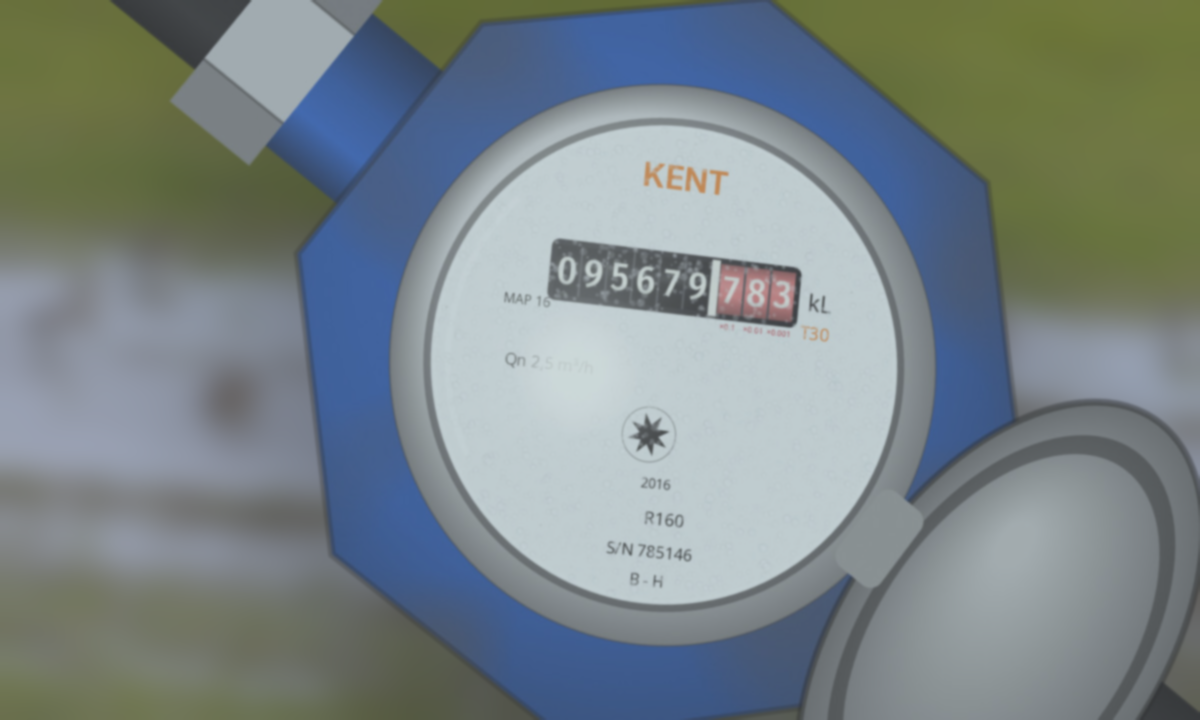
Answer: 95679.783 kL
